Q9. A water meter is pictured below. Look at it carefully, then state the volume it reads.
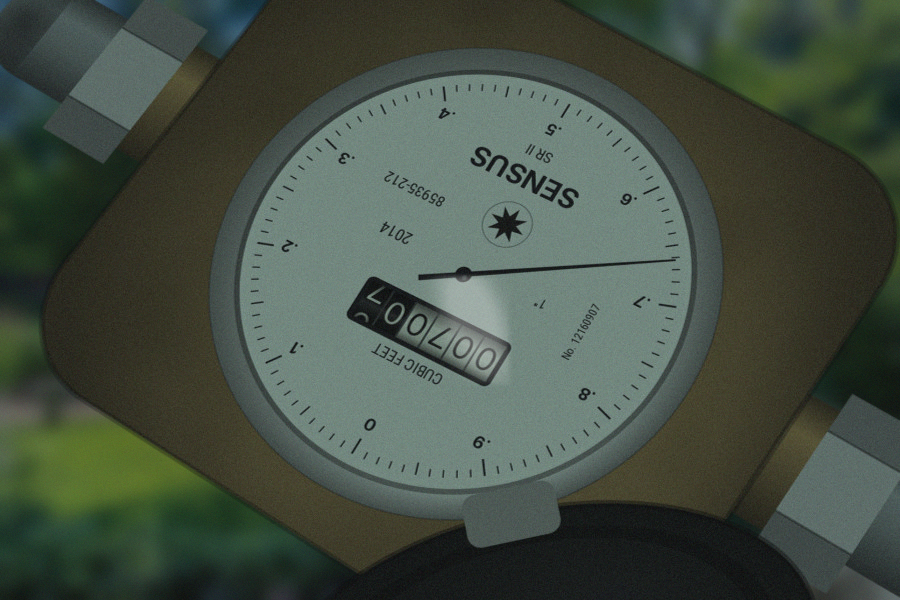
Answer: 7006.66 ft³
